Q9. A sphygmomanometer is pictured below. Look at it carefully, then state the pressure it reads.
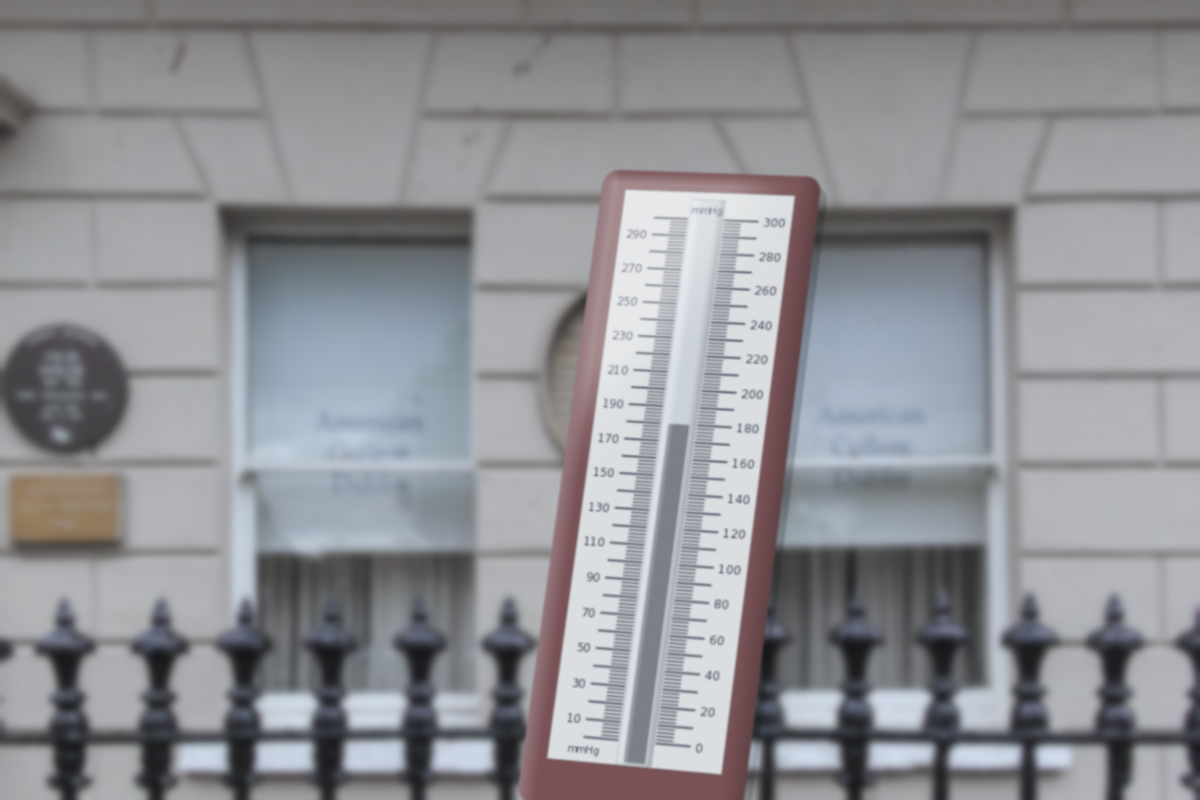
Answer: 180 mmHg
